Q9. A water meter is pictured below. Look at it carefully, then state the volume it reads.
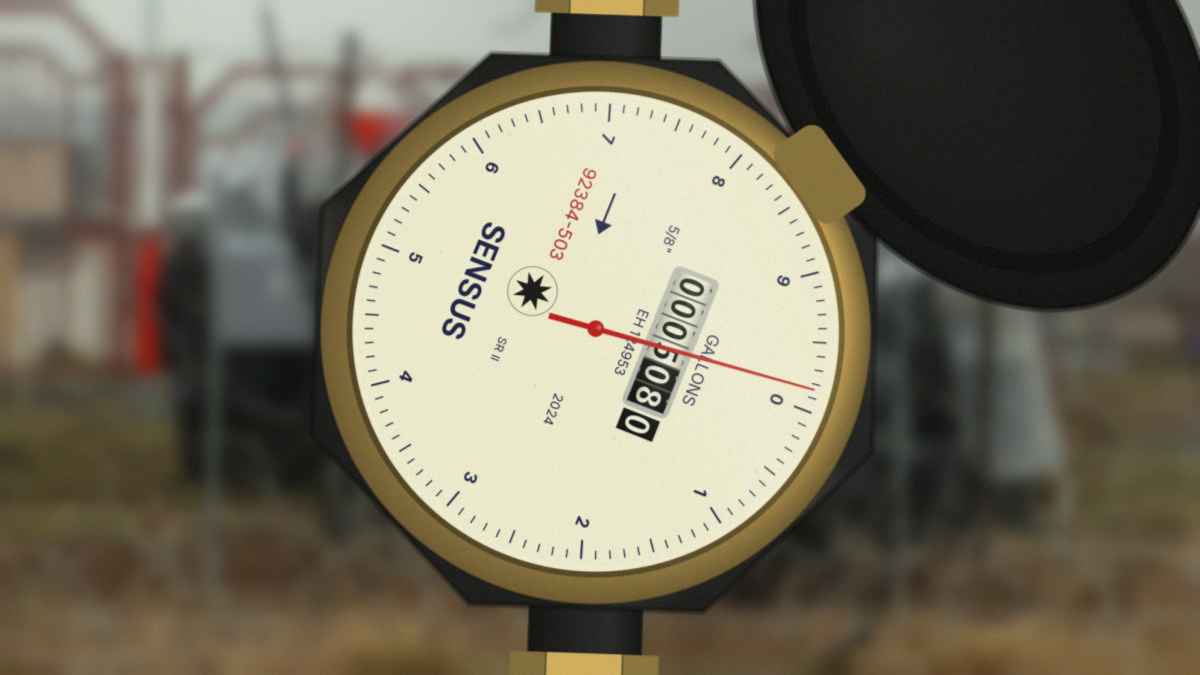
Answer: 5079.8 gal
